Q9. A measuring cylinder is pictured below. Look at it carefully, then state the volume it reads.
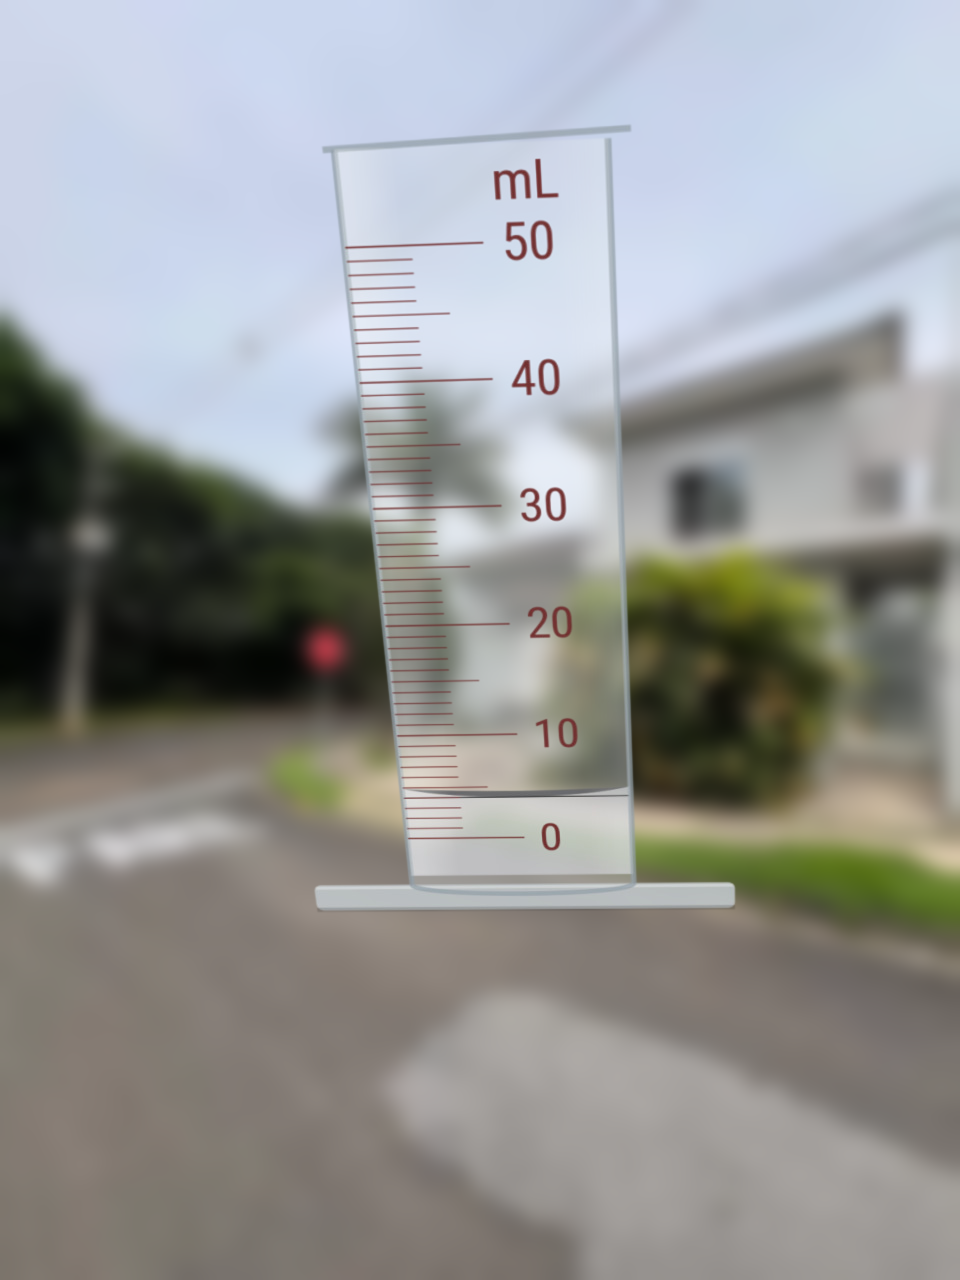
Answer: 4 mL
